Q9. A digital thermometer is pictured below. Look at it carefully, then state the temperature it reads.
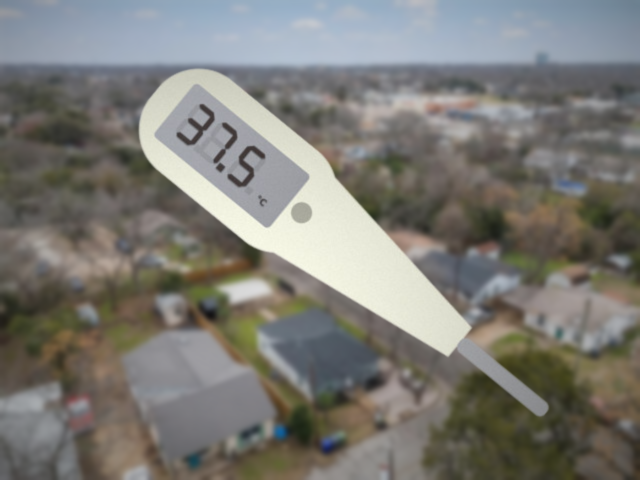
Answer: 37.5 °C
